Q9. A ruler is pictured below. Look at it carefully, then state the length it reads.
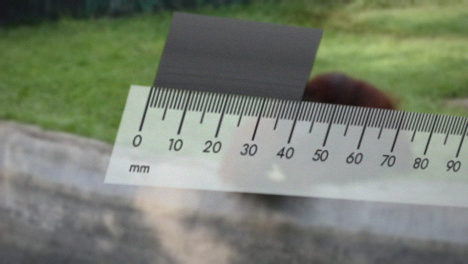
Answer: 40 mm
